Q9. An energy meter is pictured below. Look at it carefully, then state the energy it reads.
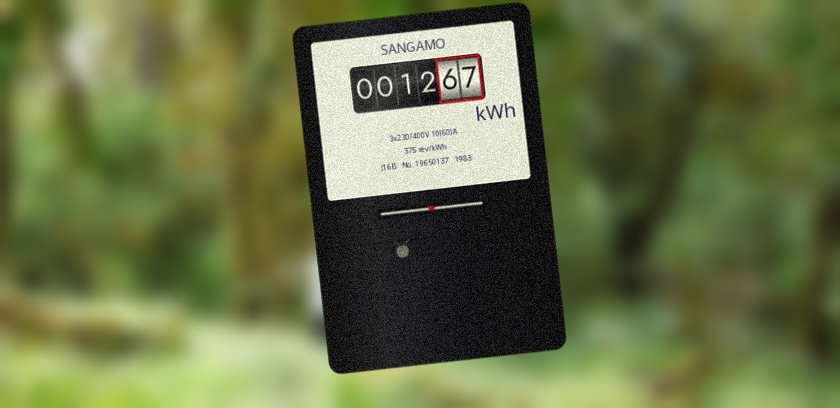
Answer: 12.67 kWh
